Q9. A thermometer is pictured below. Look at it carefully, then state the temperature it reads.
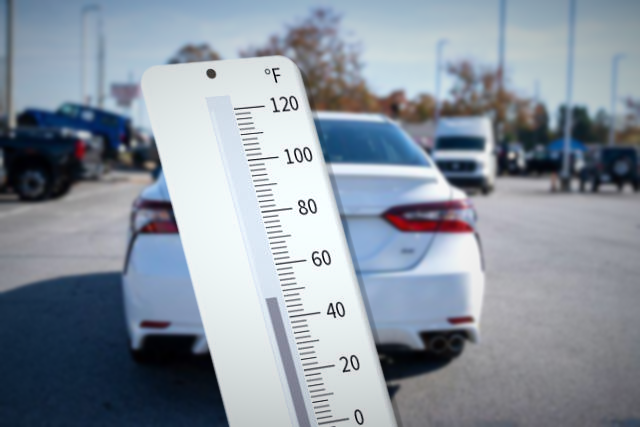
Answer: 48 °F
